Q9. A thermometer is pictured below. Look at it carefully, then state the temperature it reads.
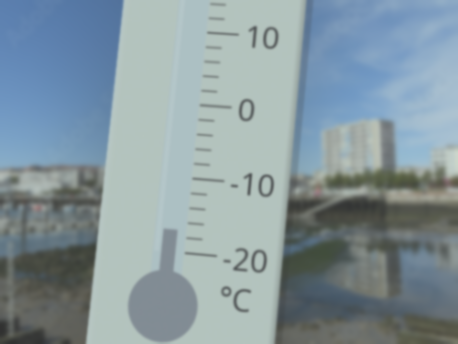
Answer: -17 °C
